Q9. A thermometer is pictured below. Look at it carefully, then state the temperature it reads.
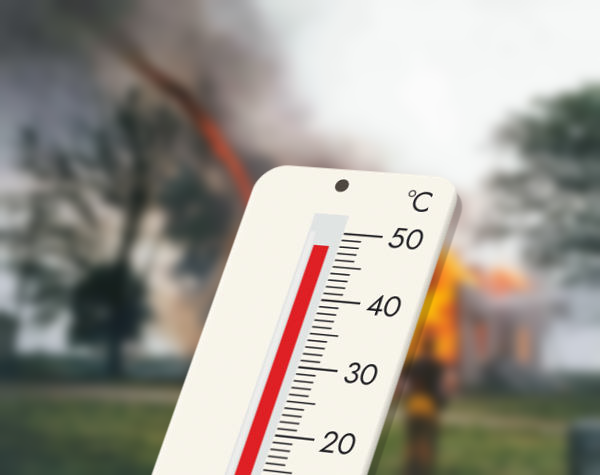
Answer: 48 °C
